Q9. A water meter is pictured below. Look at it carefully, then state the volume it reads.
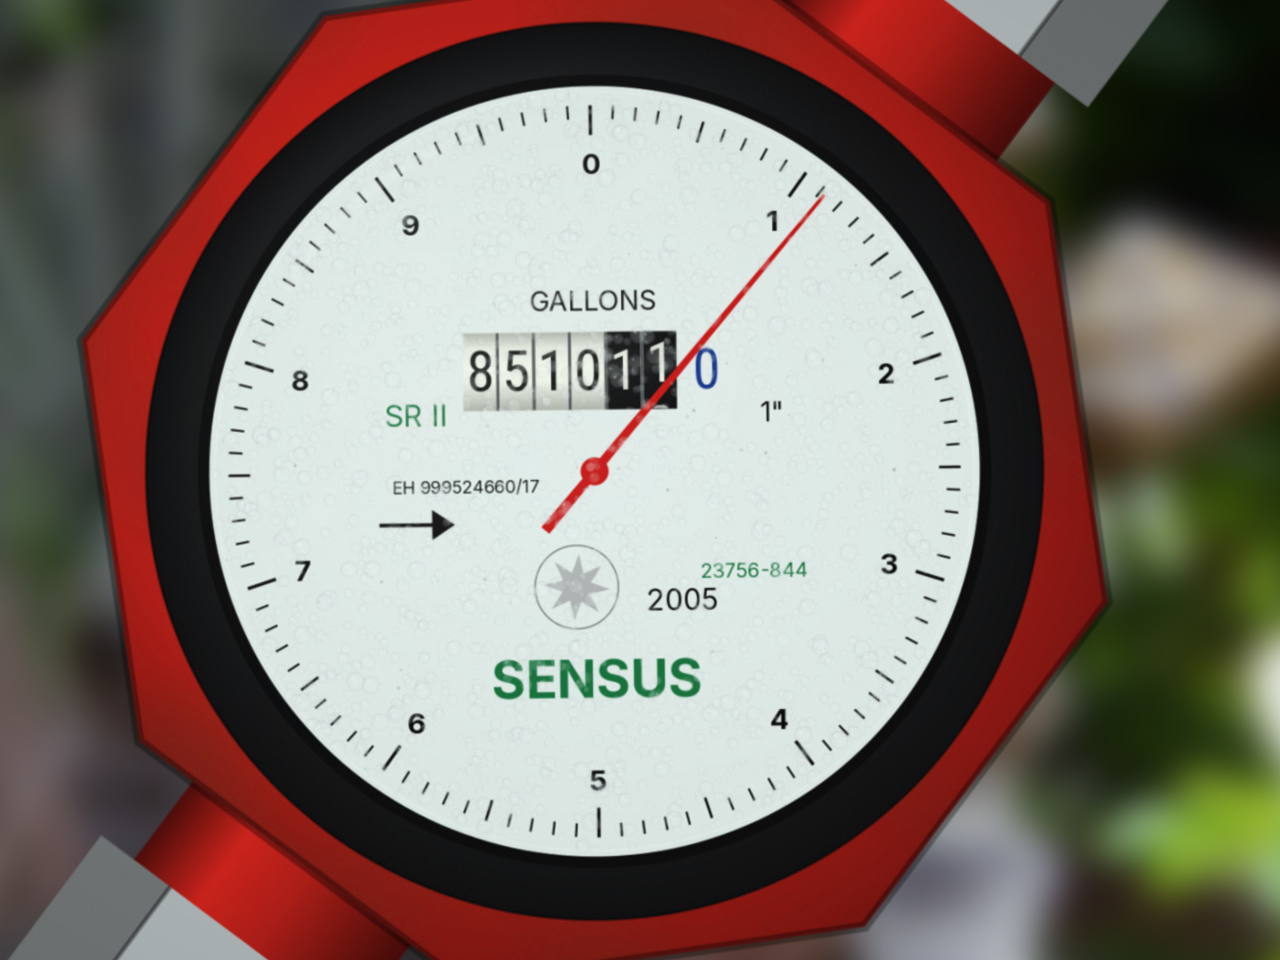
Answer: 8510111.1 gal
